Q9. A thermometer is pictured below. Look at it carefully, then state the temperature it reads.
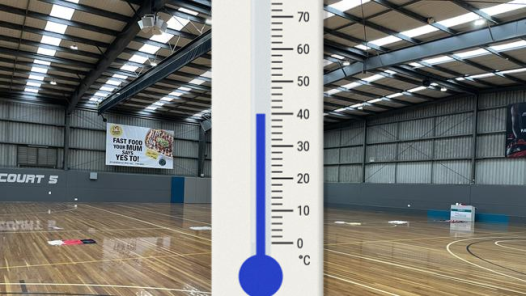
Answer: 40 °C
